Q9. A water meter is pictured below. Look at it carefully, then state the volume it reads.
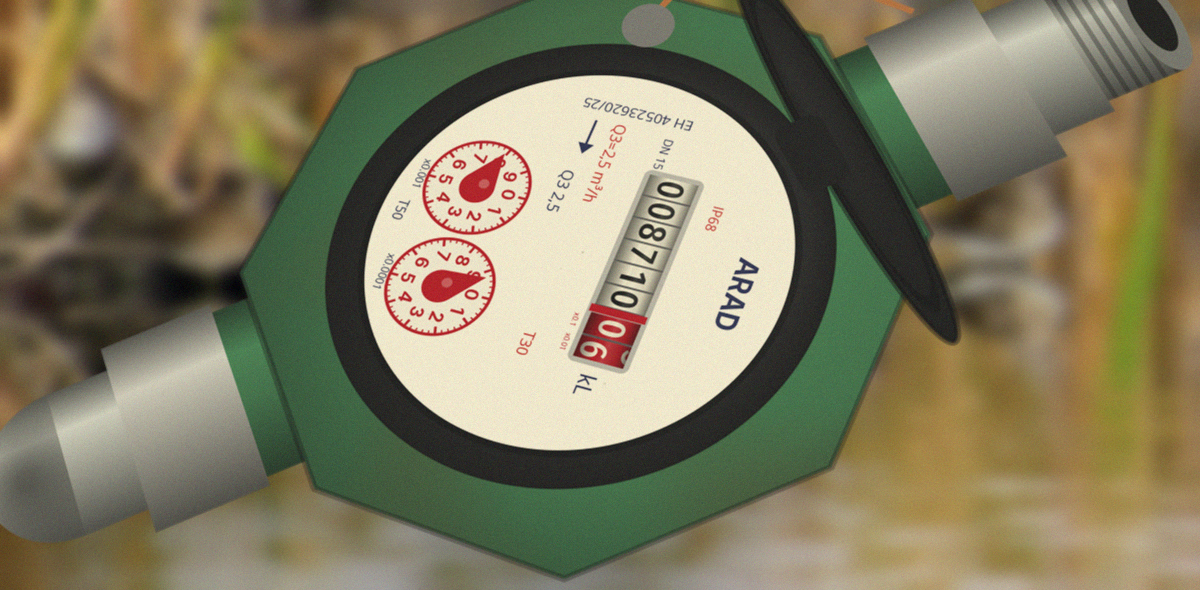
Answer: 8710.0579 kL
